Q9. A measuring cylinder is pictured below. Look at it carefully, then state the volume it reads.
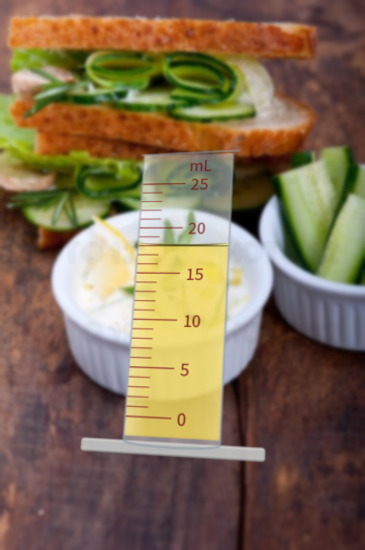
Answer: 18 mL
